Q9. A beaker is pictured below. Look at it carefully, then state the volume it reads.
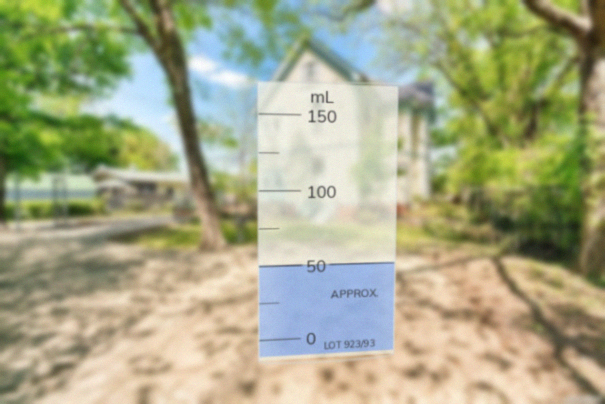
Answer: 50 mL
